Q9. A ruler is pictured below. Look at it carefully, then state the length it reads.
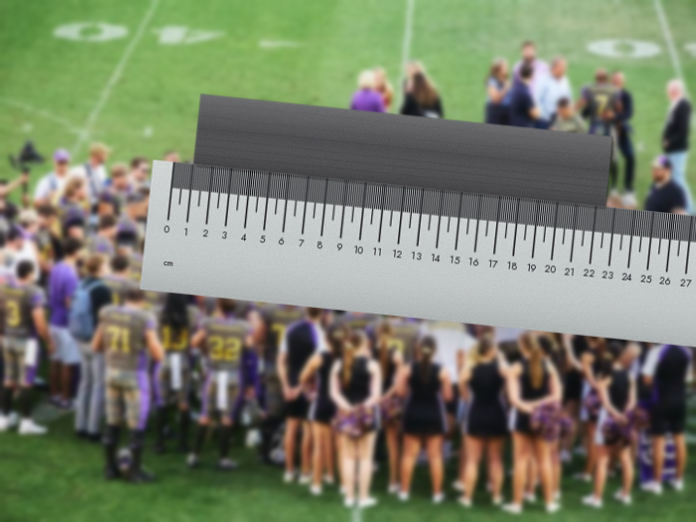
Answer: 21.5 cm
